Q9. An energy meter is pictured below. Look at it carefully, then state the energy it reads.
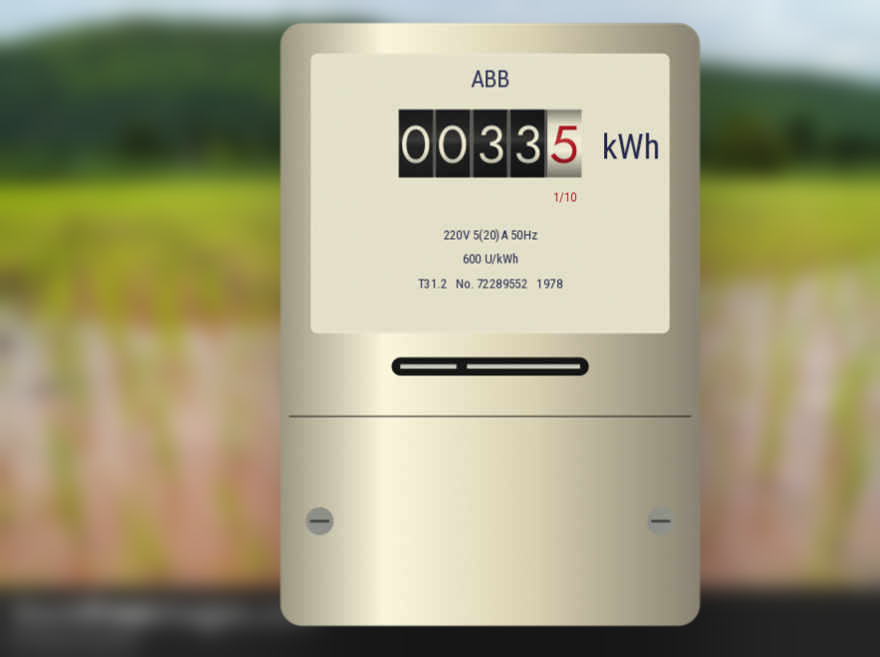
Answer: 33.5 kWh
